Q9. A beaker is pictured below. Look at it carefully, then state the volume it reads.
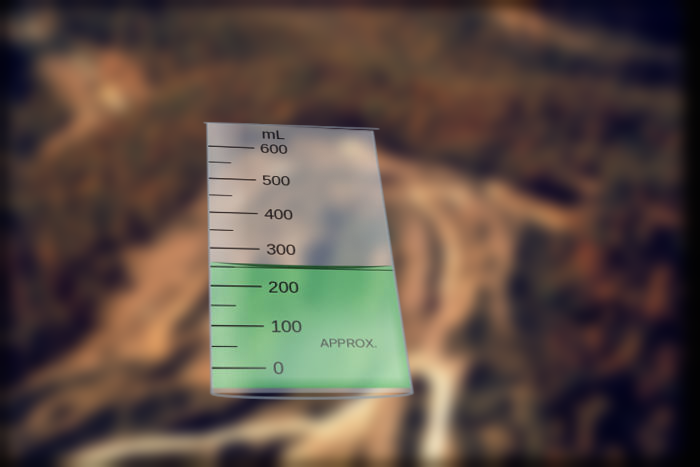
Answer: 250 mL
